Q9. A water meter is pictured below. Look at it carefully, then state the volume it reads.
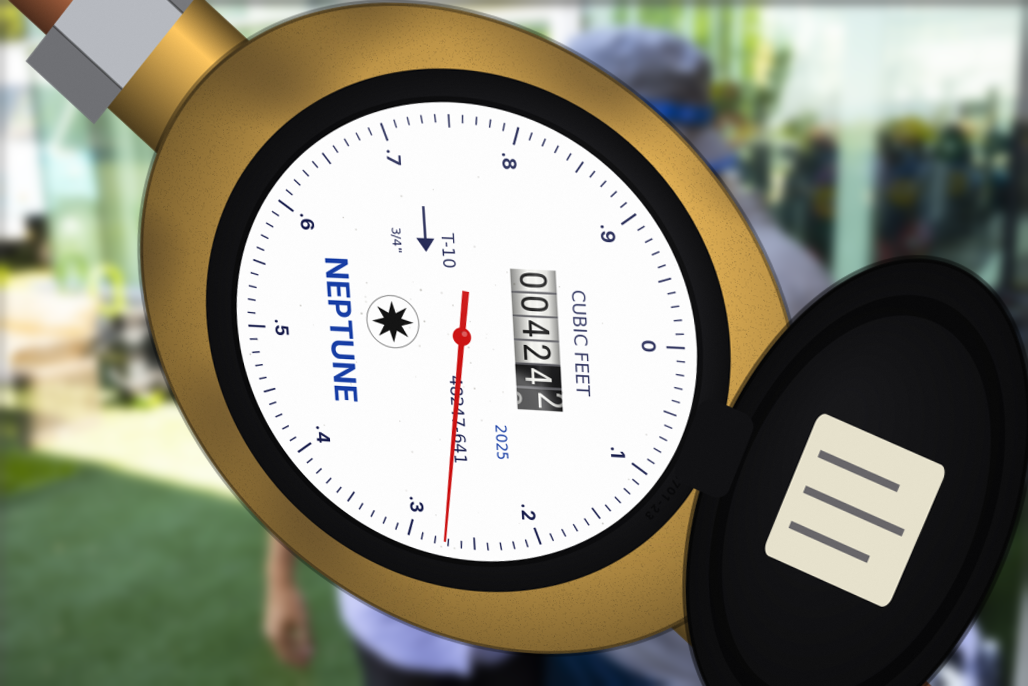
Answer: 4242.27 ft³
